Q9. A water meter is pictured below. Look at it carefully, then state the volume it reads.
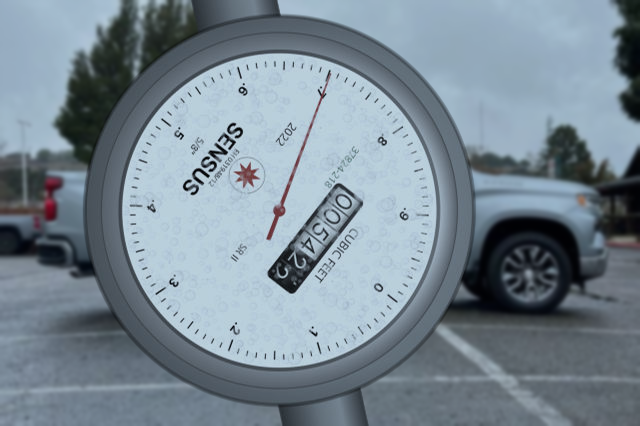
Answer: 5421.70 ft³
